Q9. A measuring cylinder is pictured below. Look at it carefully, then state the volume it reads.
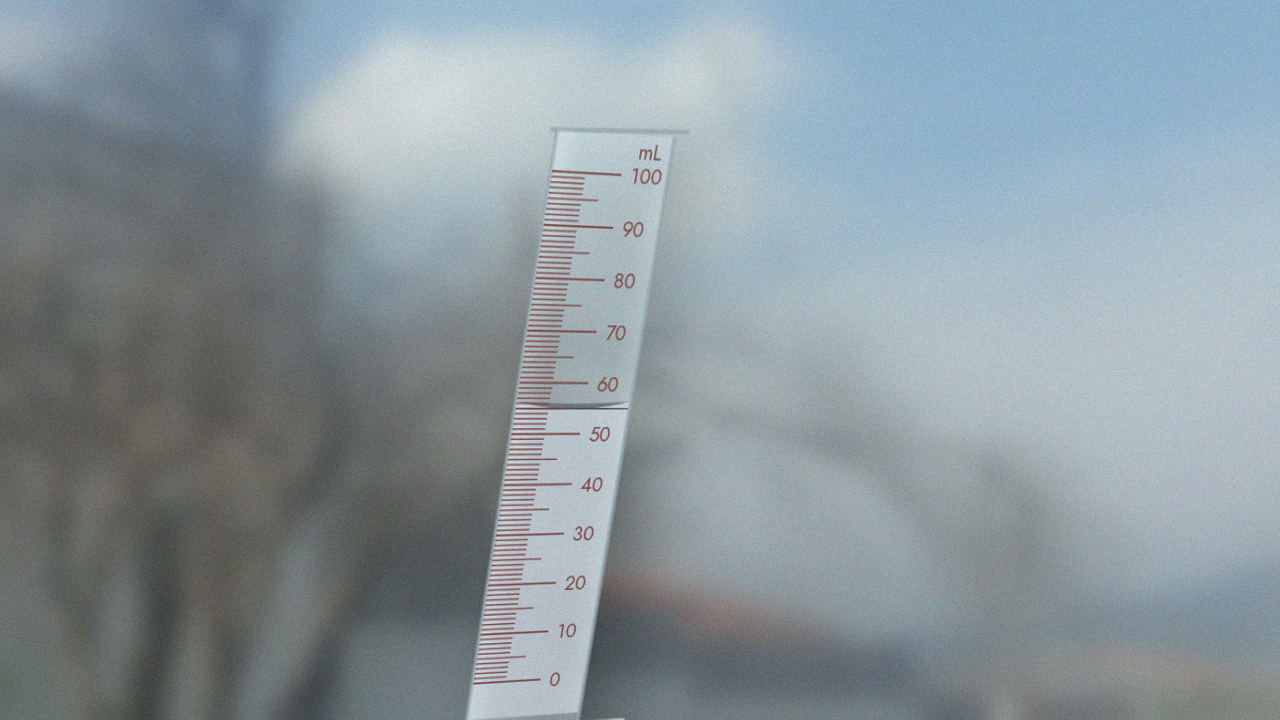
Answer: 55 mL
